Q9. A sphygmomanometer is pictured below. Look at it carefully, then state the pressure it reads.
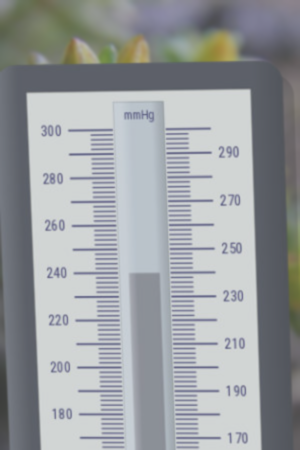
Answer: 240 mmHg
